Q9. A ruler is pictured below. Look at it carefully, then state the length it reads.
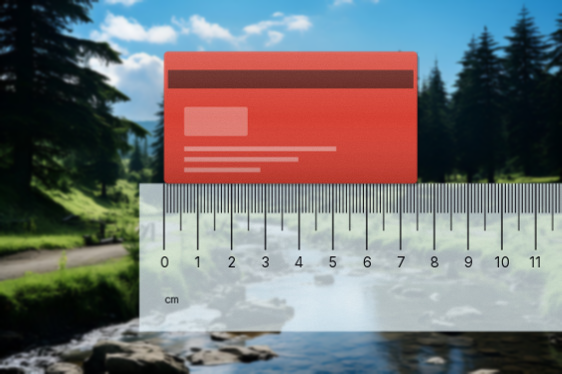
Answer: 7.5 cm
